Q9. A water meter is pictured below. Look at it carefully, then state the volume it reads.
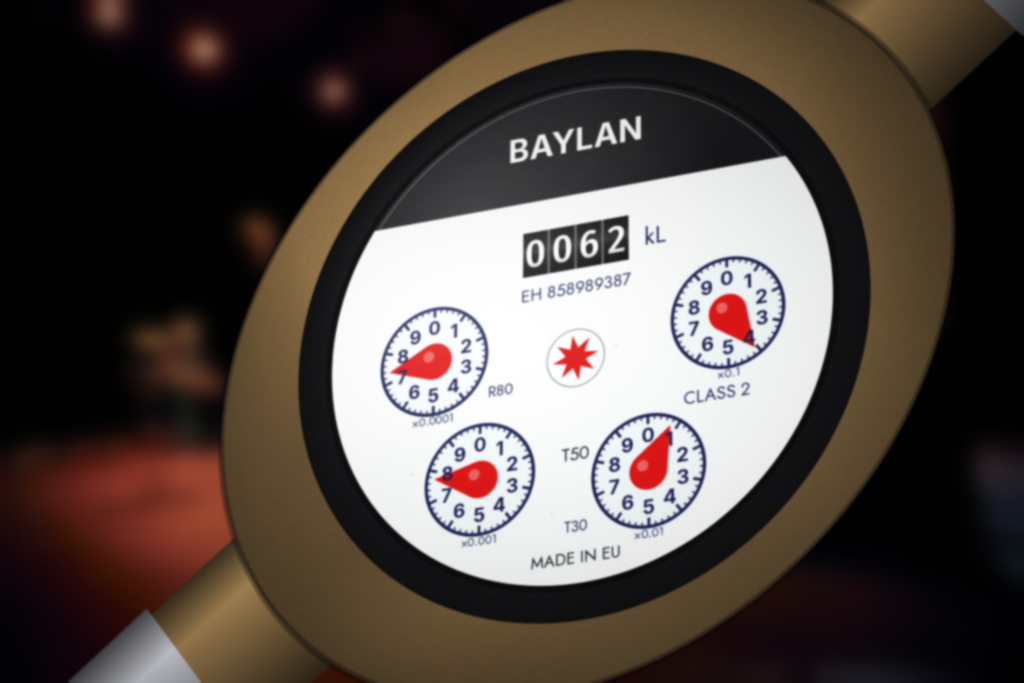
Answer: 62.4077 kL
